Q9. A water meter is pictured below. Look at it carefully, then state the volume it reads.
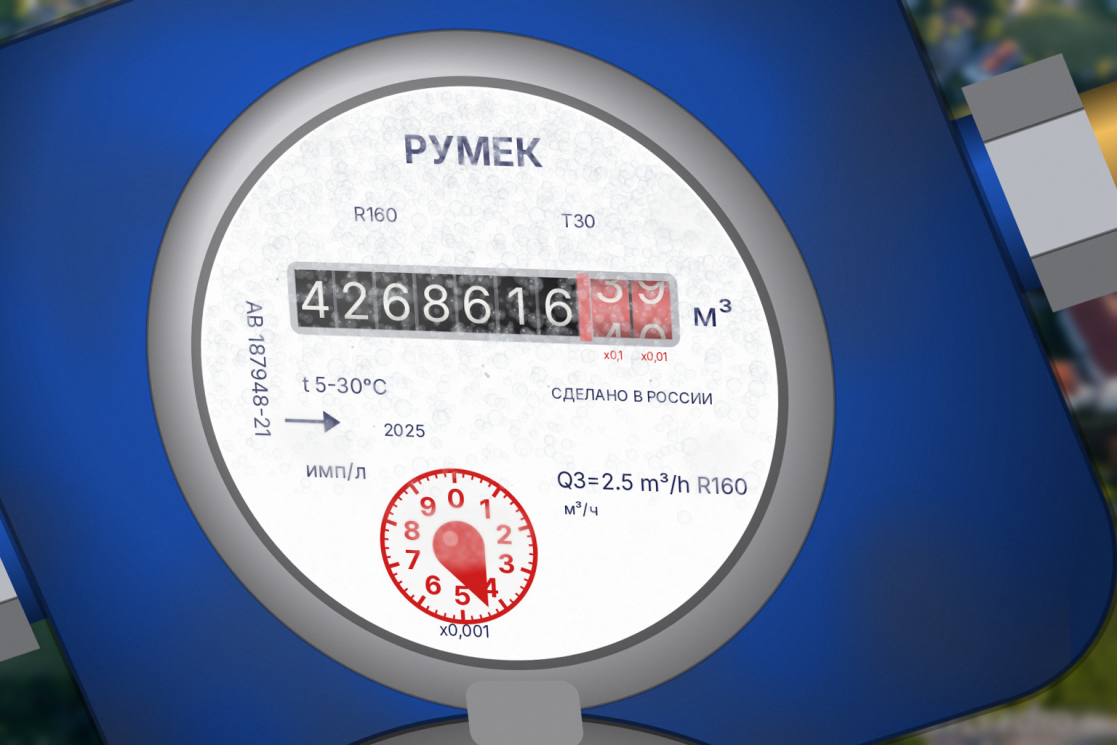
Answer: 4268616.394 m³
